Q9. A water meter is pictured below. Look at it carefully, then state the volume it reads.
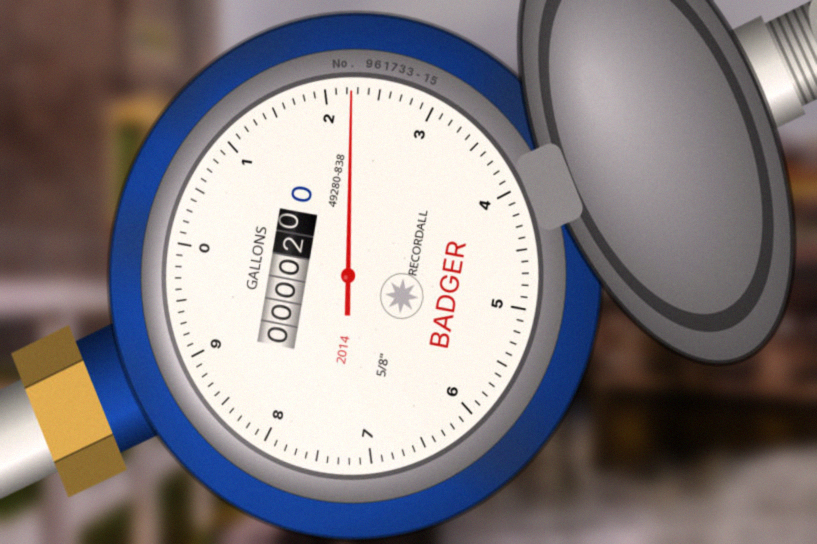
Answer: 202.2 gal
